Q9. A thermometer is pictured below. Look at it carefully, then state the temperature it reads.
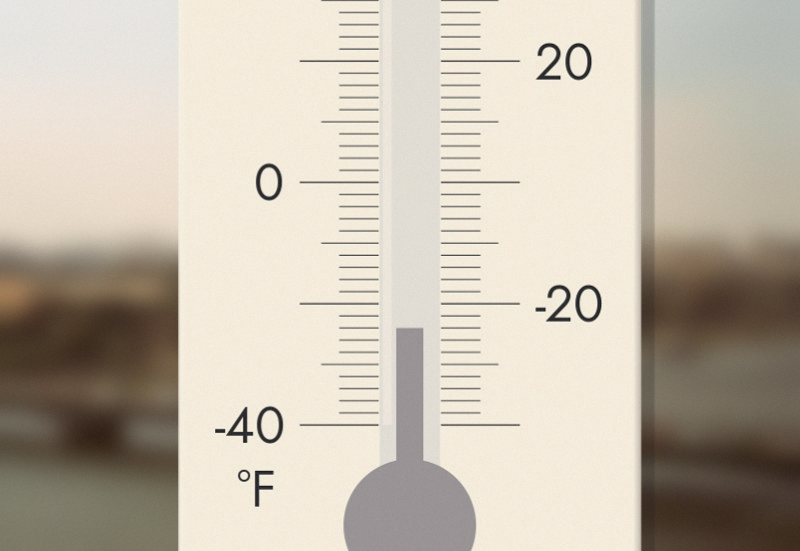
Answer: -24 °F
